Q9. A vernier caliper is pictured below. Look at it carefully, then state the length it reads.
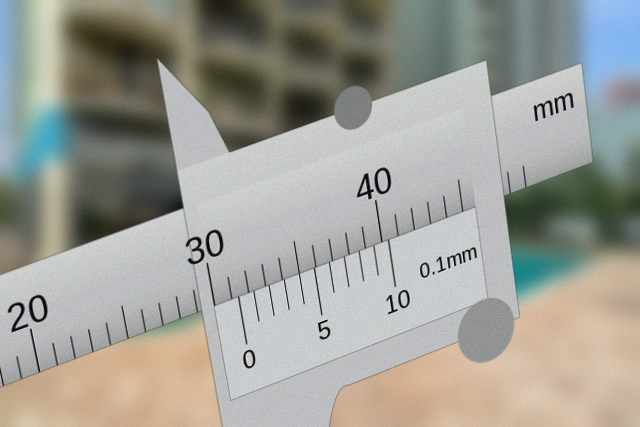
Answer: 31.4 mm
